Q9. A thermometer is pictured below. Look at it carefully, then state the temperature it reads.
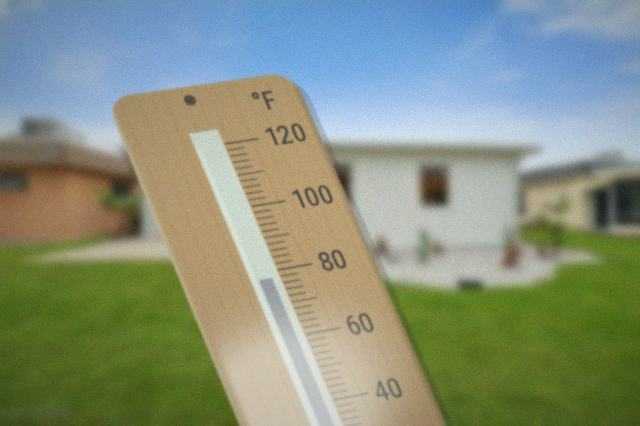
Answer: 78 °F
